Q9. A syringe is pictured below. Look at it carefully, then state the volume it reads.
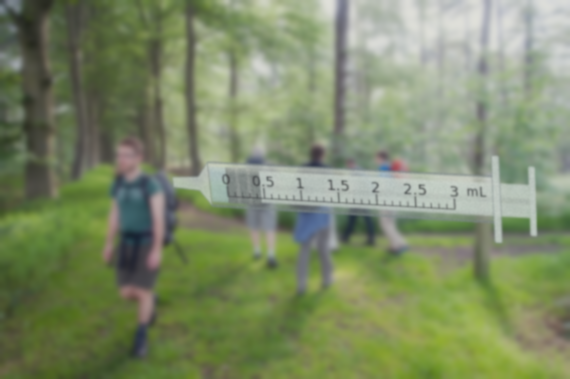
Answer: 0 mL
